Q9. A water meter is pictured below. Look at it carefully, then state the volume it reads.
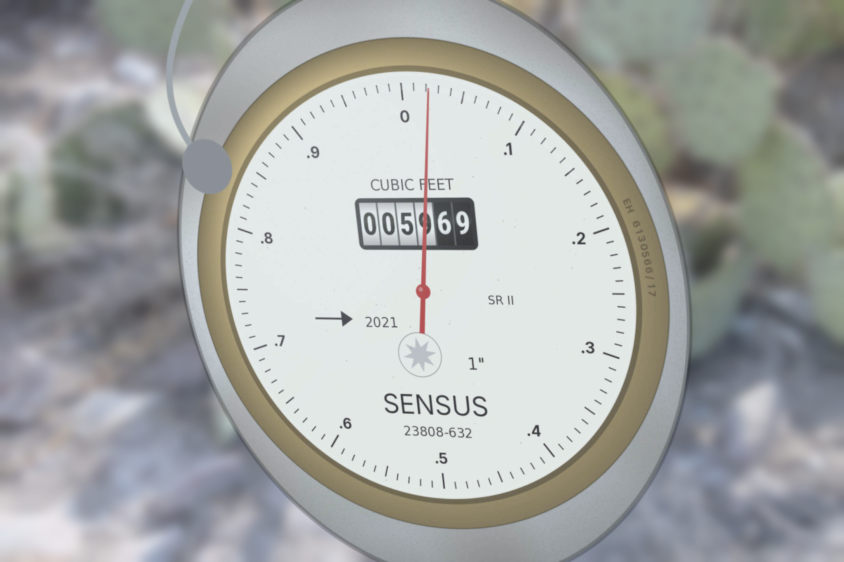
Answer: 5969.02 ft³
